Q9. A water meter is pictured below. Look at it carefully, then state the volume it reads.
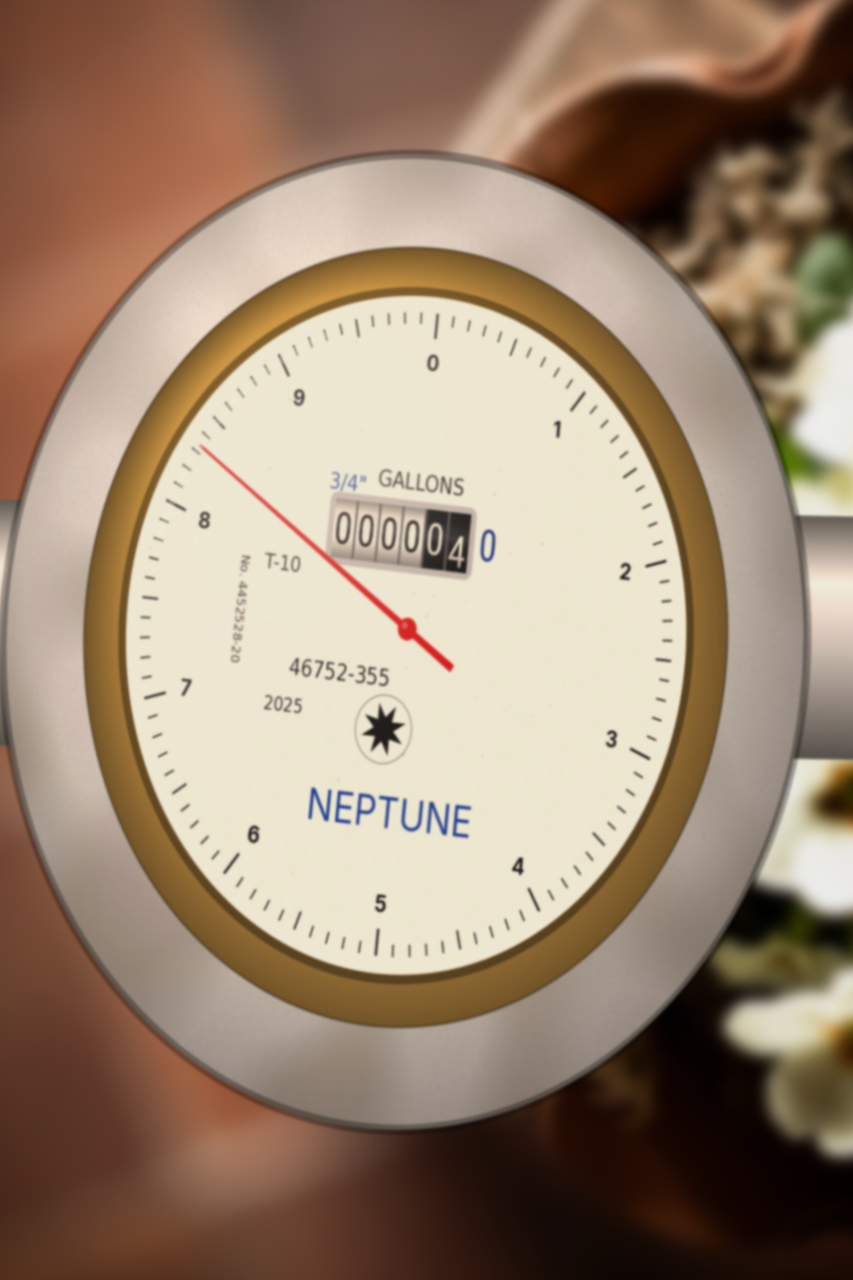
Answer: 38.3 gal
